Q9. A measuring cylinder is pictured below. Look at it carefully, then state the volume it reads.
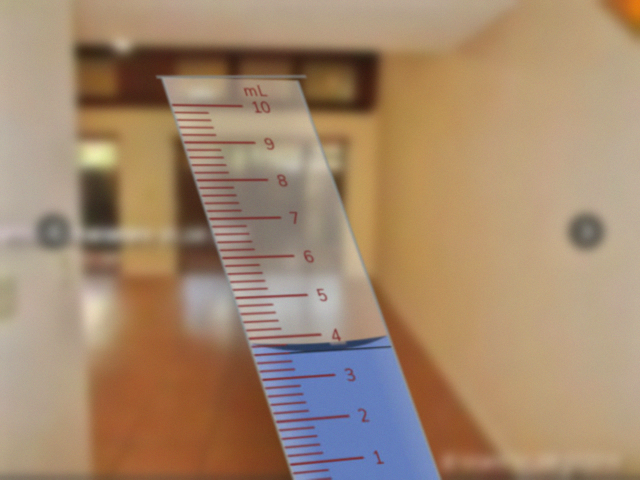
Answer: 3.6 mL
